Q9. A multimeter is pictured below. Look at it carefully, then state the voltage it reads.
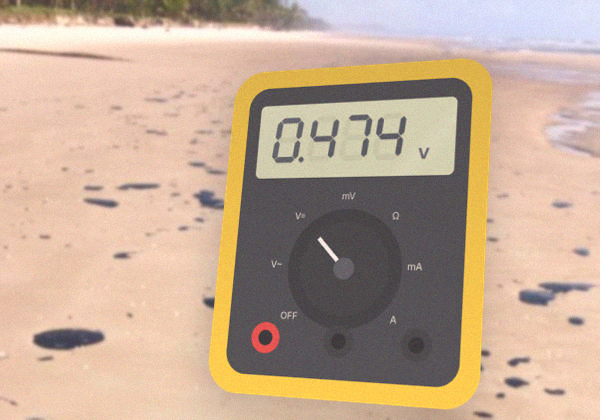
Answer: 0.474 V
